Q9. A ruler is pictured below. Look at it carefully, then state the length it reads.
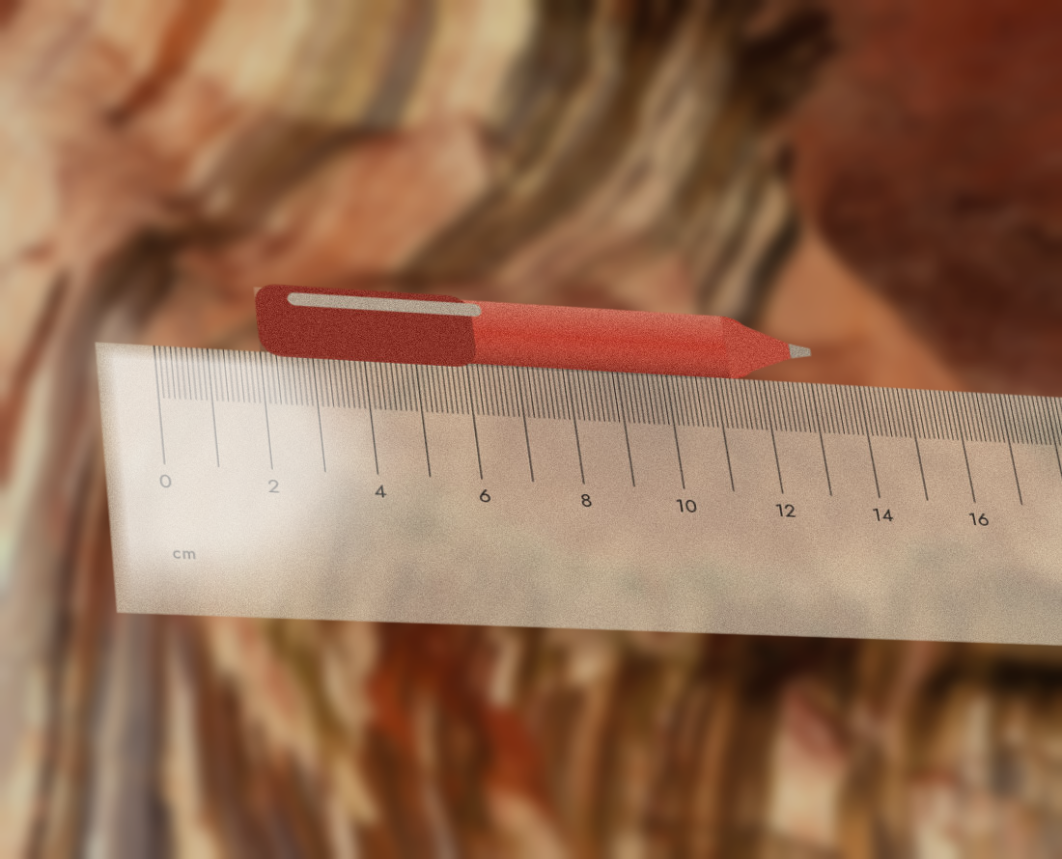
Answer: 11.1 cm
